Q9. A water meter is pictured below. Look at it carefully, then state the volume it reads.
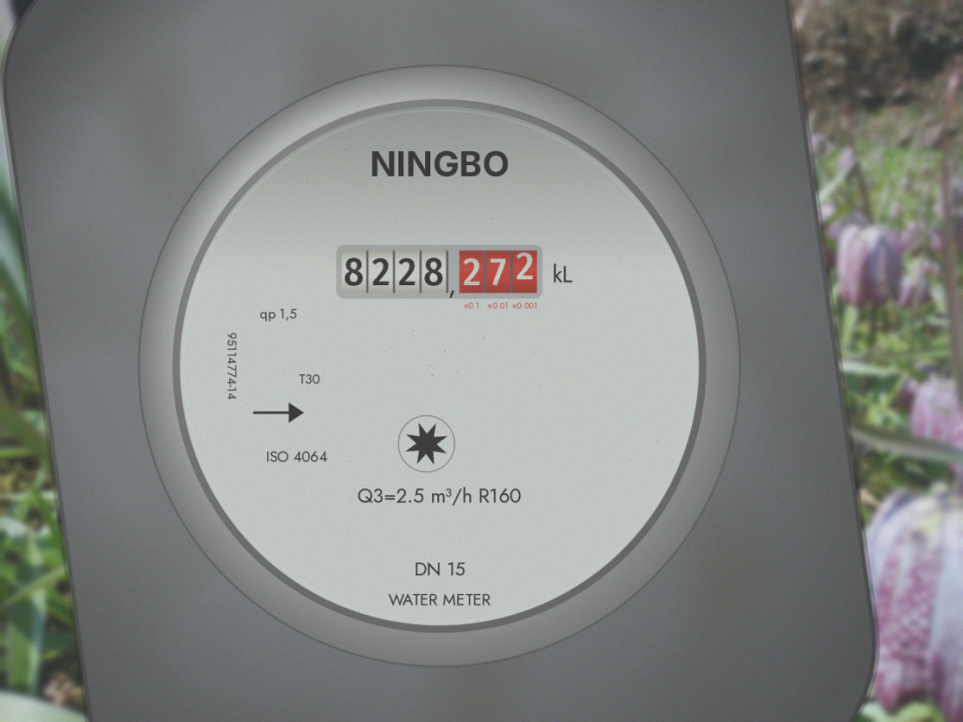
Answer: 8228.272 kL
